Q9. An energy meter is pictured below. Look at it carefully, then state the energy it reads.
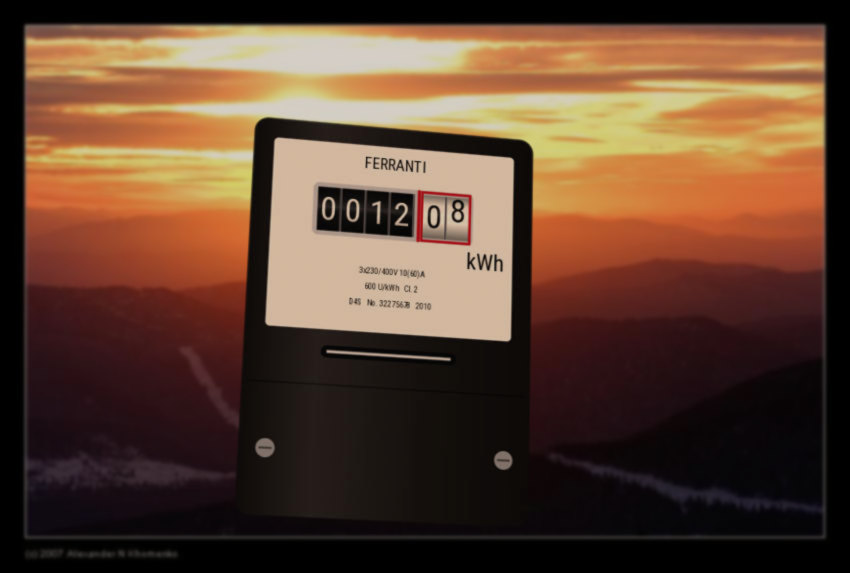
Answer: 12.08 kWh
